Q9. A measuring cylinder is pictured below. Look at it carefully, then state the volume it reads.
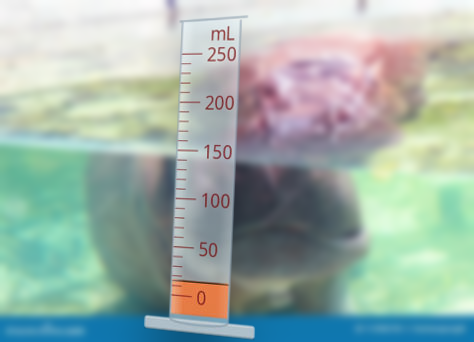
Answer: 15 mL
